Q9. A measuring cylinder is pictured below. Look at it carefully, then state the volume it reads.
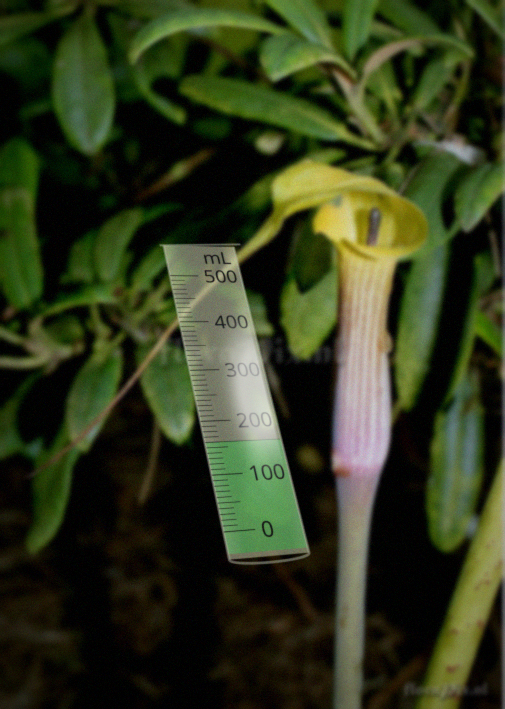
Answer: 160 mL
